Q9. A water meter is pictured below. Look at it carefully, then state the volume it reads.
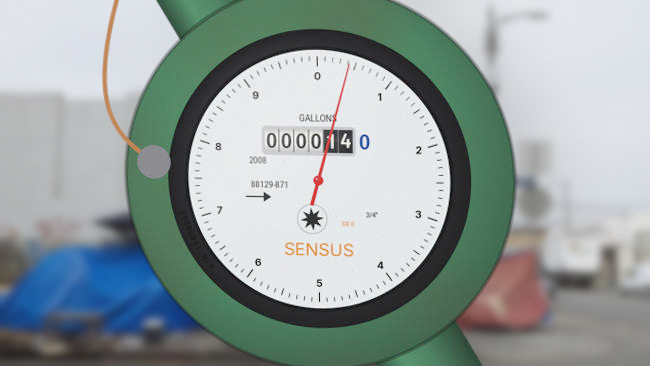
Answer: 140.4 gal
